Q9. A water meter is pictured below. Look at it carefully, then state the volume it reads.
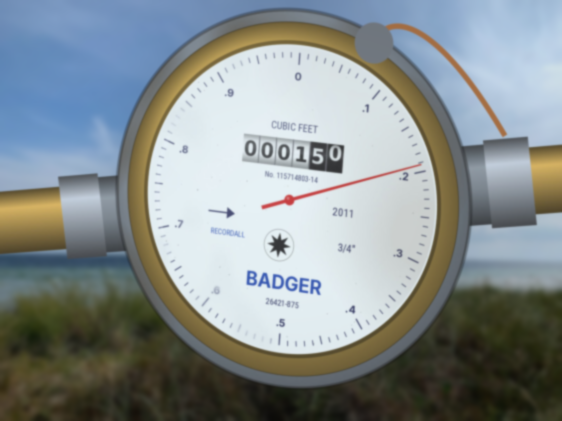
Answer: 150.19 ft³
